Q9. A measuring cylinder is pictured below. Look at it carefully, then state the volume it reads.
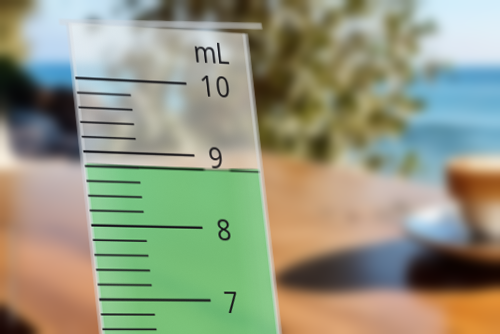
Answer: 8.8 mL
